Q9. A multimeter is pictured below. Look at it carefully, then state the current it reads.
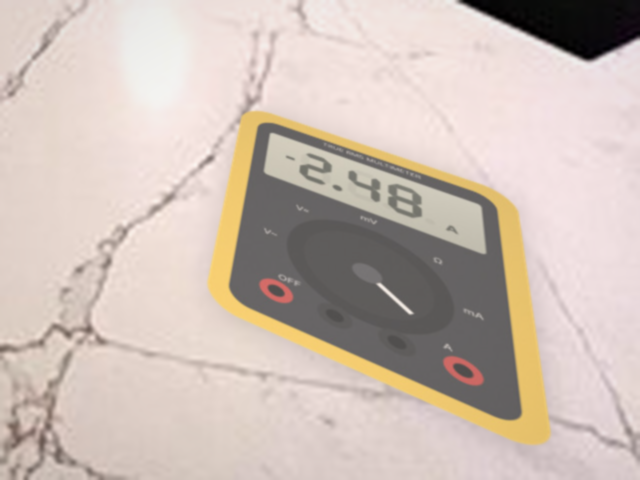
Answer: -2.48 A
